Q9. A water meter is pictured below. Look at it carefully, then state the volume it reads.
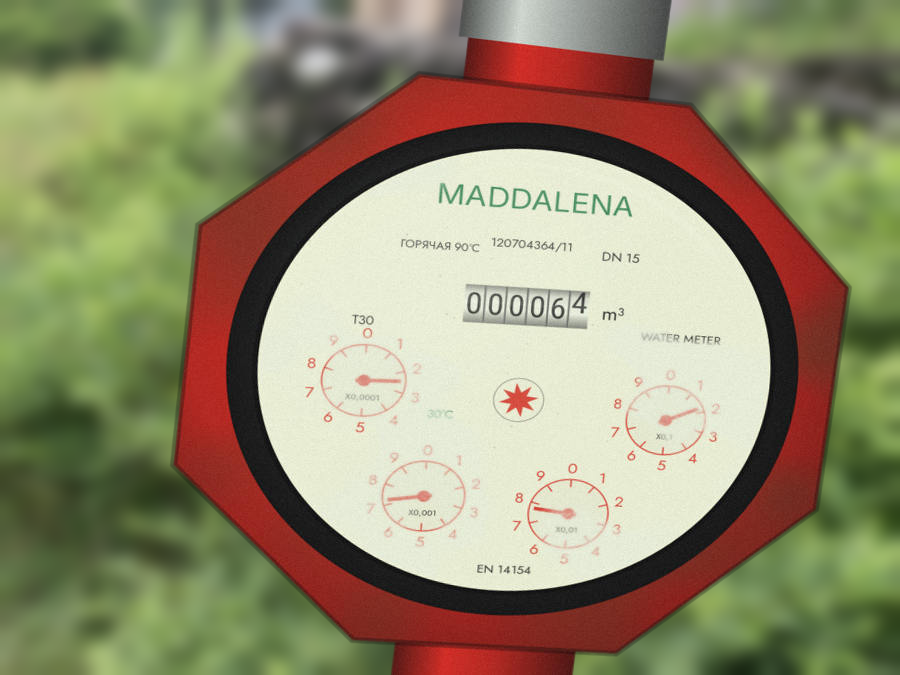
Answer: 64.1772 m³
